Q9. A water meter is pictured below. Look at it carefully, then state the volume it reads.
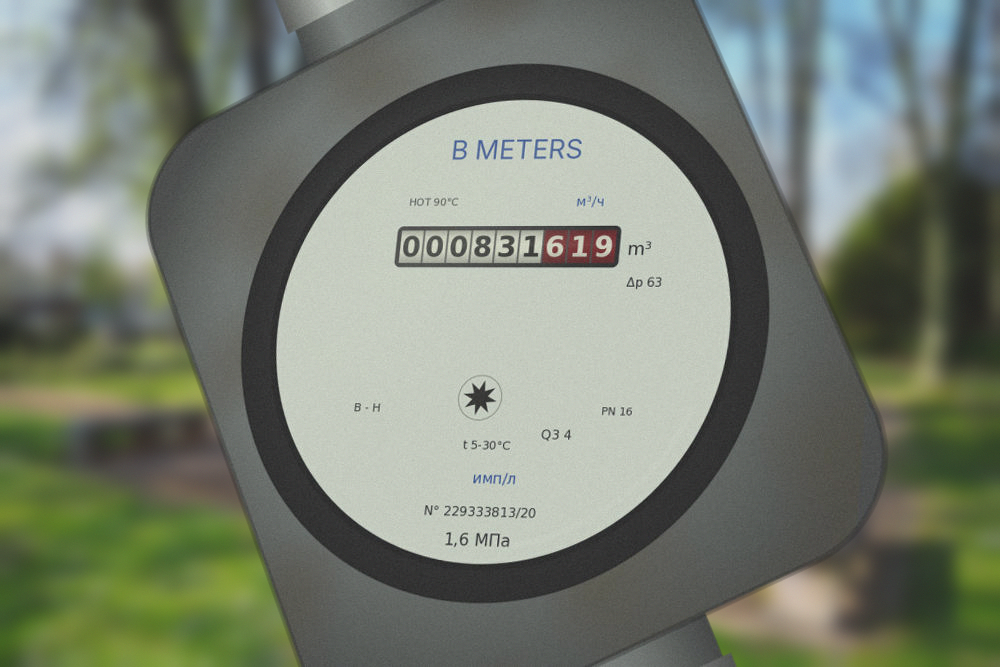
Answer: 831.619 m³
